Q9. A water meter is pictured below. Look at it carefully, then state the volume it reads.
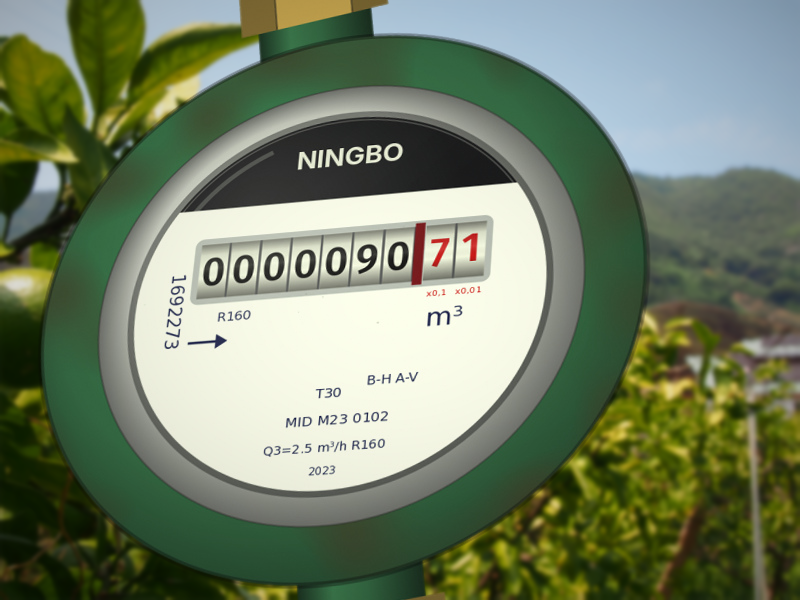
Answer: 90.71 m³
